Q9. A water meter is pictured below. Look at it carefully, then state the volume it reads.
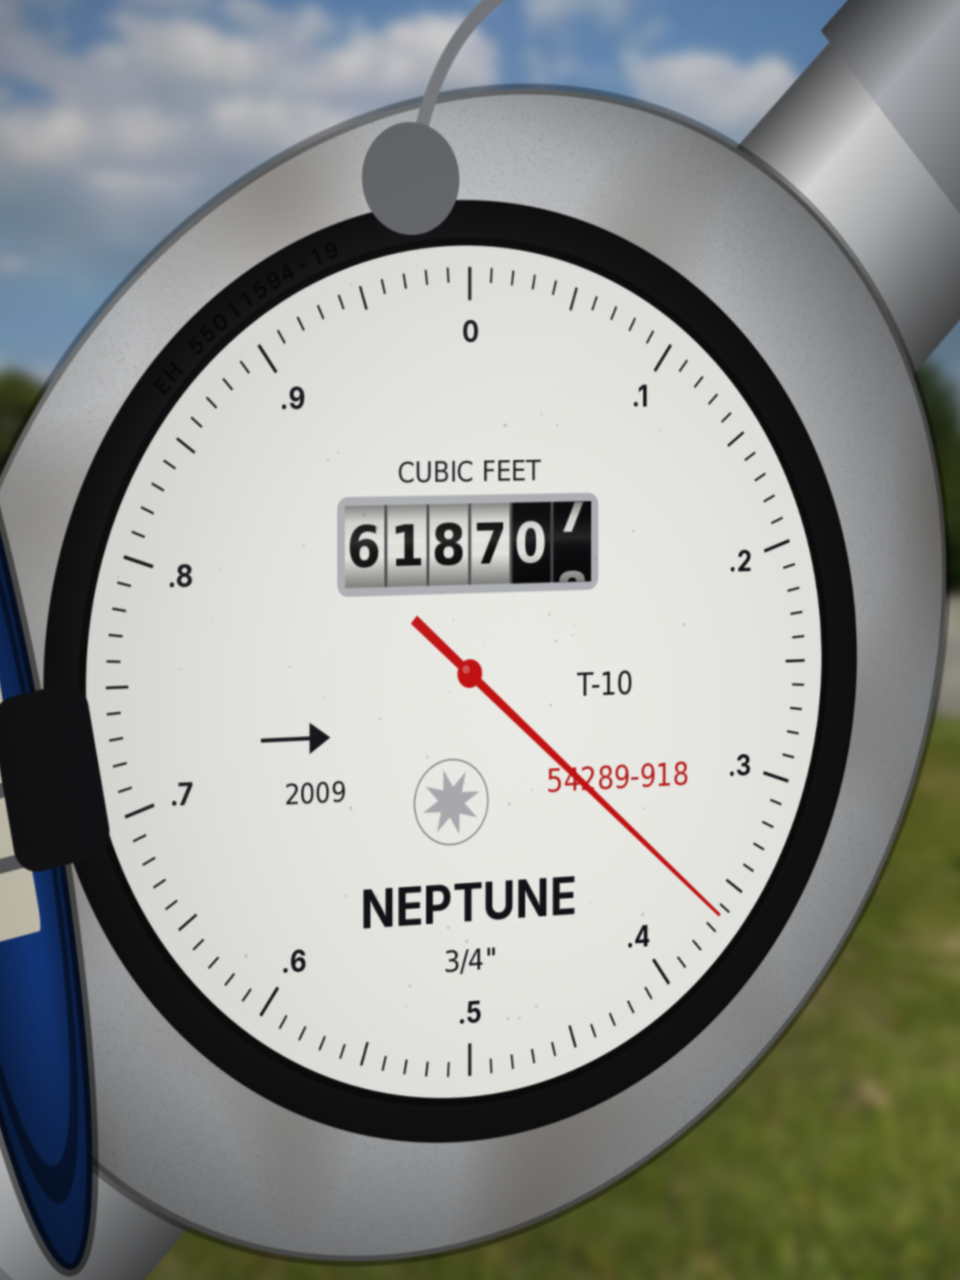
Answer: 618707.36 ft³
